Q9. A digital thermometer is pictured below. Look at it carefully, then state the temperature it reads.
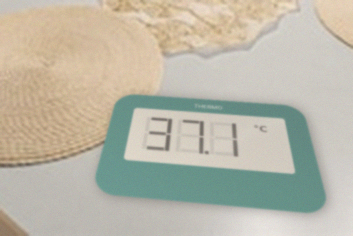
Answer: 37.1 °C
